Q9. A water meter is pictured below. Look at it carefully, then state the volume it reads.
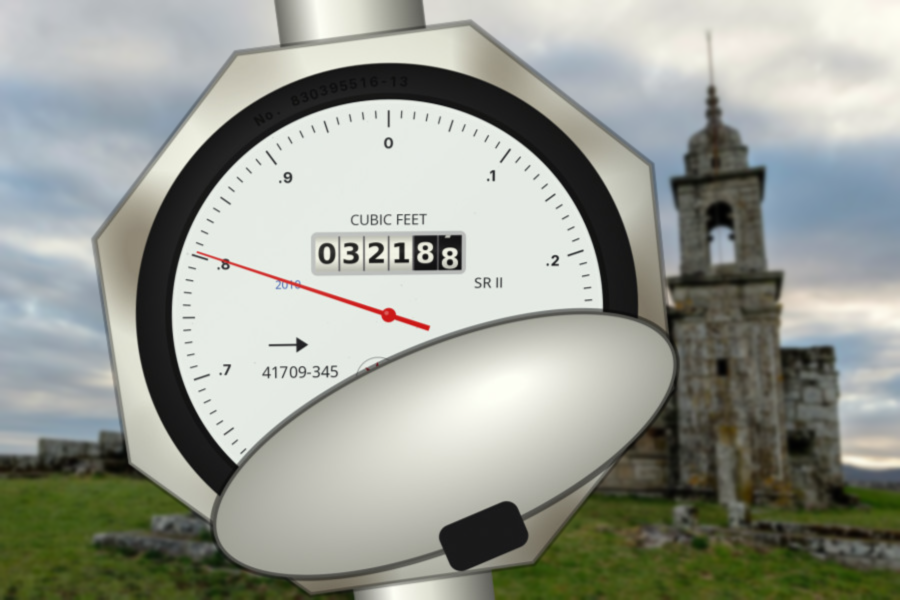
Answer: 32187.80 ft³
